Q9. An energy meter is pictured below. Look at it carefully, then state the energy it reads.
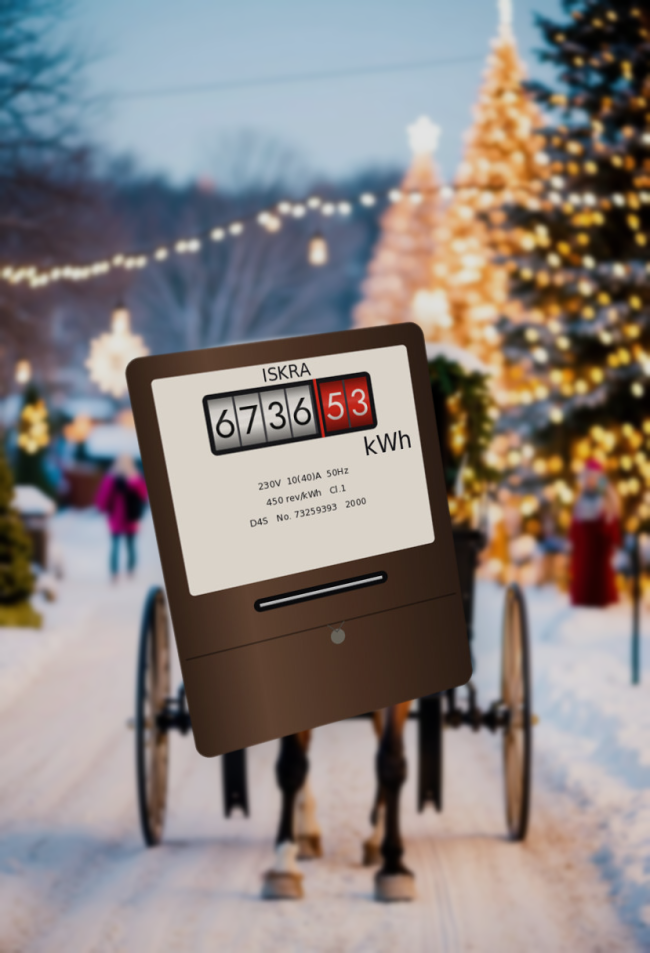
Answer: 6736.53 kWh
